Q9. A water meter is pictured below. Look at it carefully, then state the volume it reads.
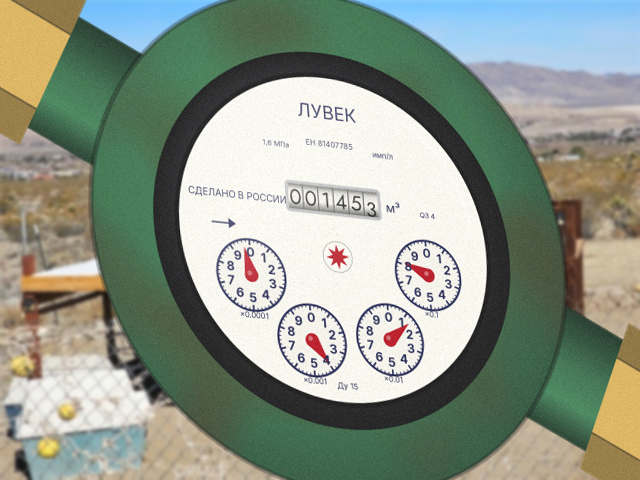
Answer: 1452.8139 m³
